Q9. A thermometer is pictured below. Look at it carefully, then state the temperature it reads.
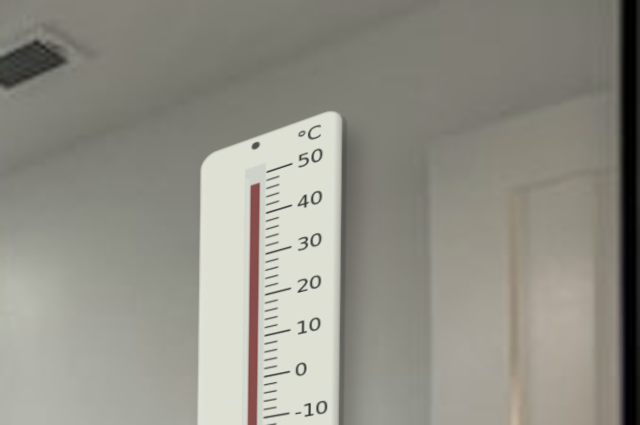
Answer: 48 °C
